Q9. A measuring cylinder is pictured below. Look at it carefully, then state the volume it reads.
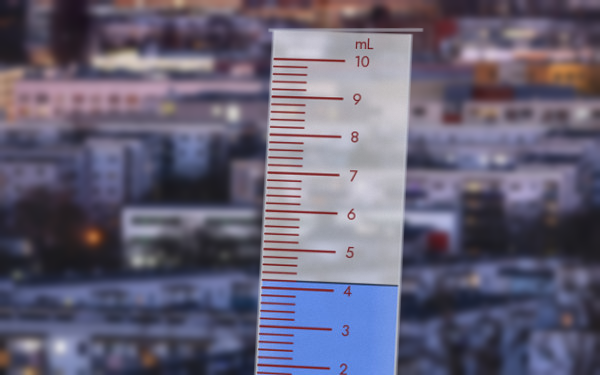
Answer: 4.2 mL
